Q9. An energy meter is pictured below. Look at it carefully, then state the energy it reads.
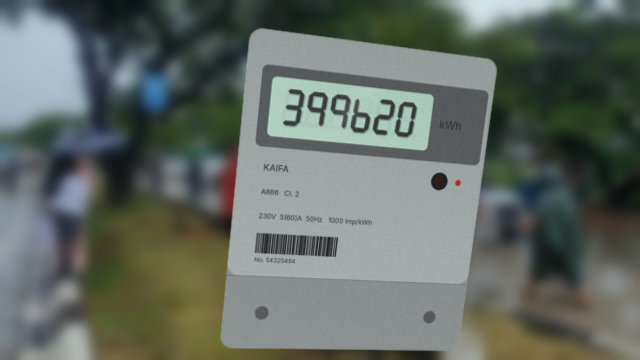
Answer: 399620 kWh
